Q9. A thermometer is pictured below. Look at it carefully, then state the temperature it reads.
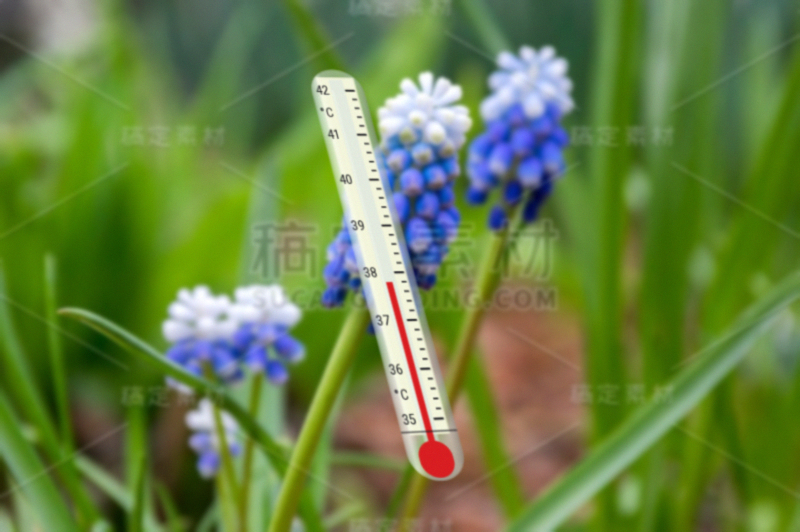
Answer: 37.8 °C
